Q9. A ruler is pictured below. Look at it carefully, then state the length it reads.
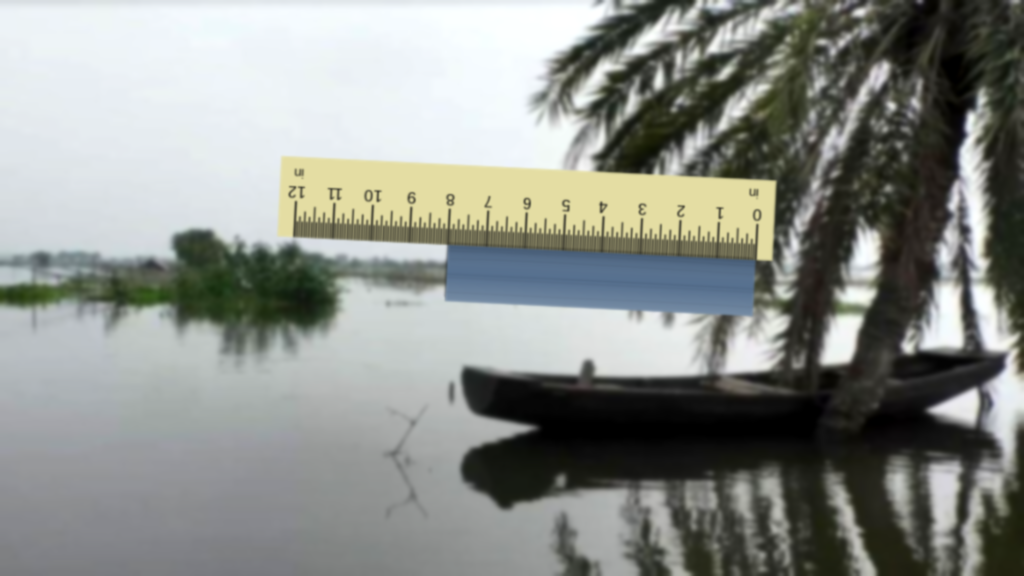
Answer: 8 in
